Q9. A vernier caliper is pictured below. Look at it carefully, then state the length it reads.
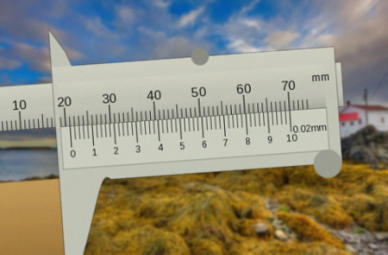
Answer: 21.0 mm
